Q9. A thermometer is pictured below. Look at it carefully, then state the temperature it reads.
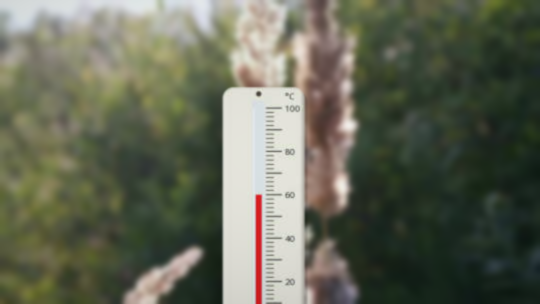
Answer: 60 °C
